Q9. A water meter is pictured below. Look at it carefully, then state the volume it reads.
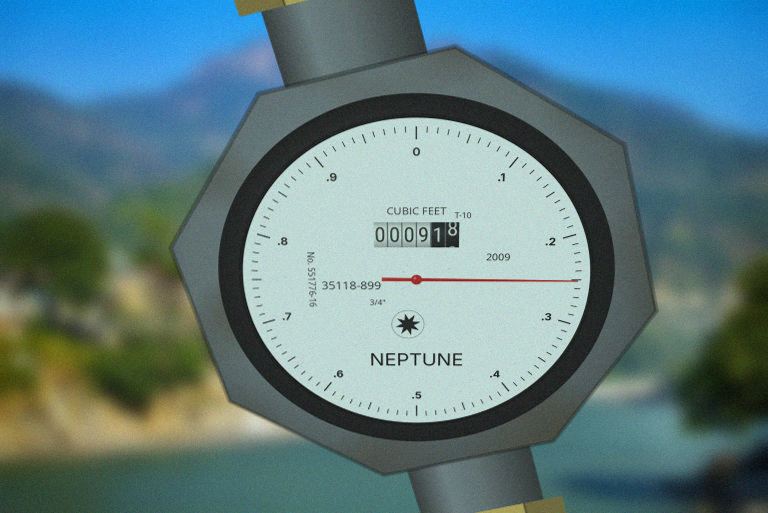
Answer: 918.25 ft³
